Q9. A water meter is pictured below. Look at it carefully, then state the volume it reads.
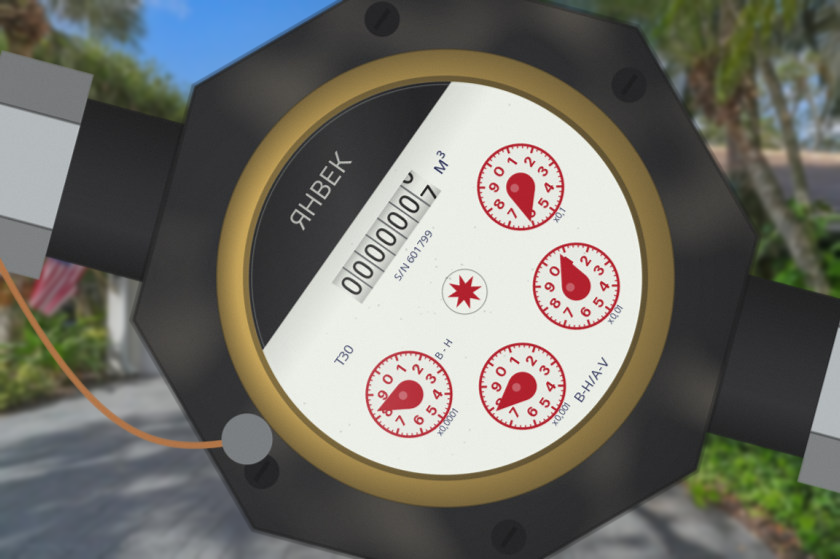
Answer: 6.6078 m³
